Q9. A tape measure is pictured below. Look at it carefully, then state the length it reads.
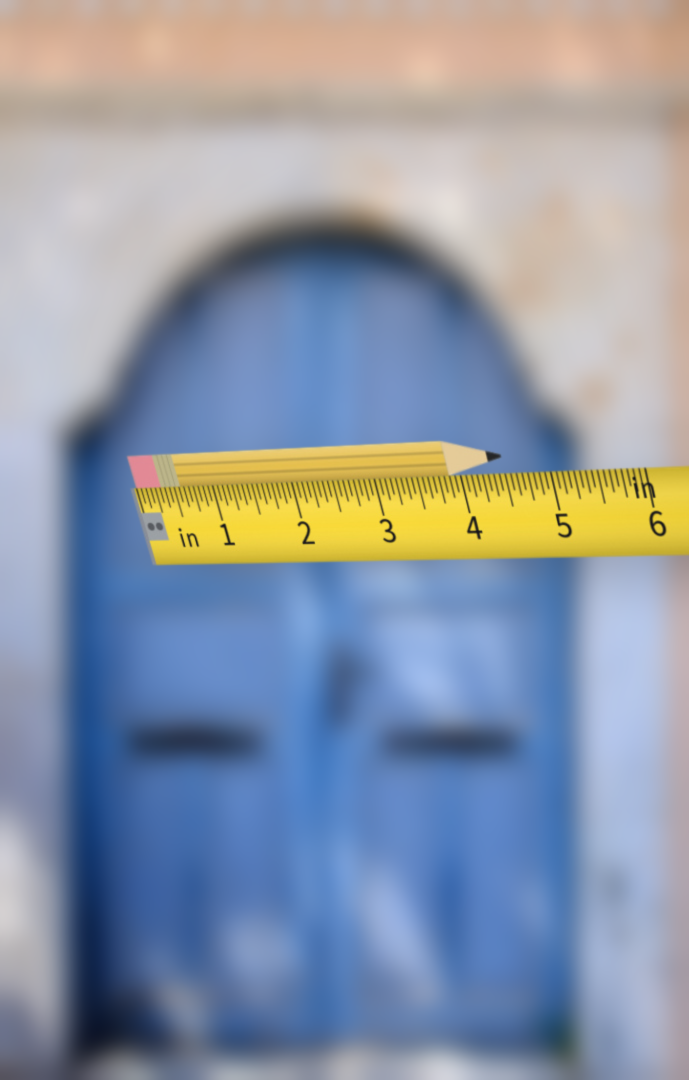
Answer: 4.5 in
